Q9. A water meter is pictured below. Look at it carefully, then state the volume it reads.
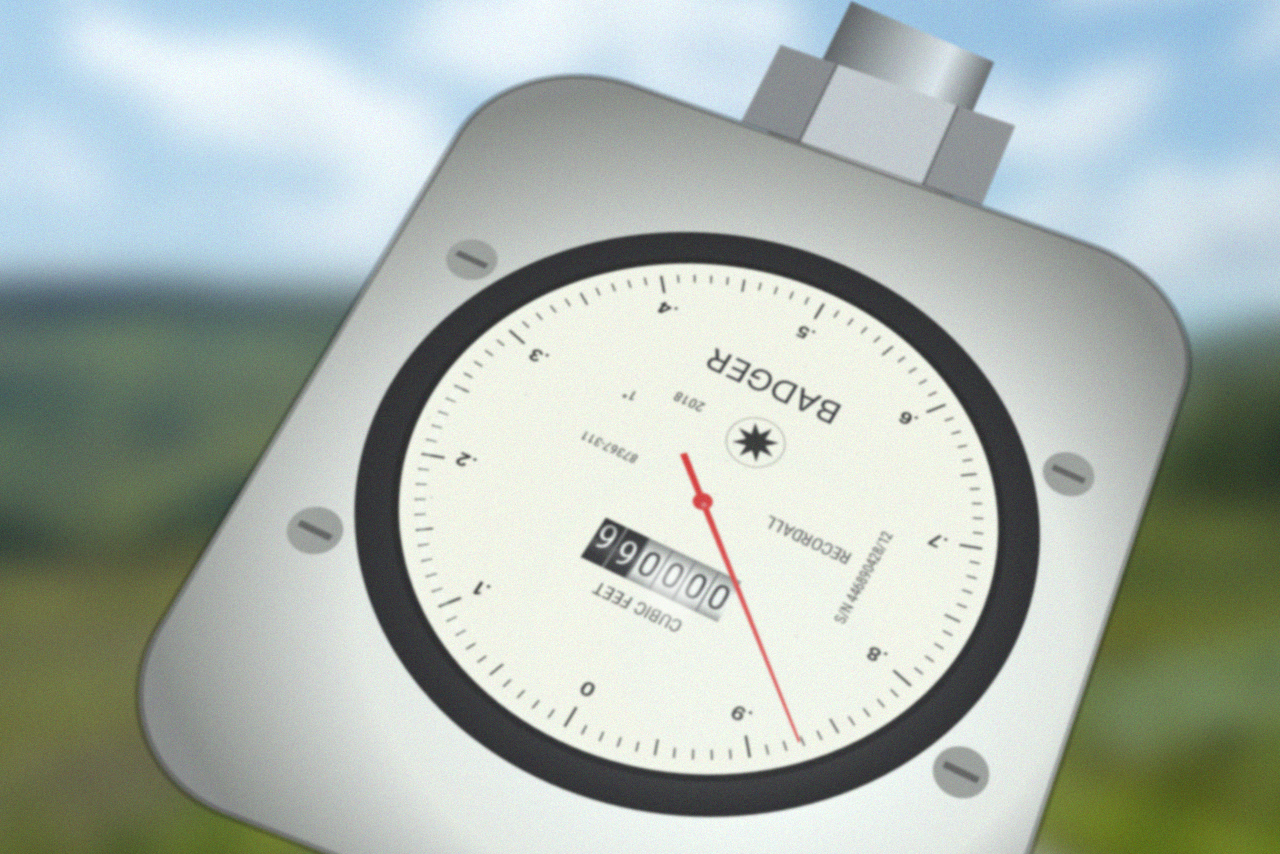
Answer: 65.87 ft³
